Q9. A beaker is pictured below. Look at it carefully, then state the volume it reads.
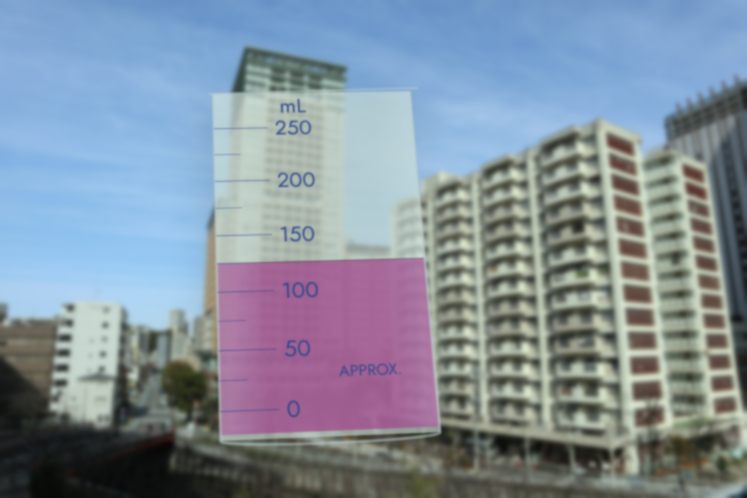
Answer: 125 mL
